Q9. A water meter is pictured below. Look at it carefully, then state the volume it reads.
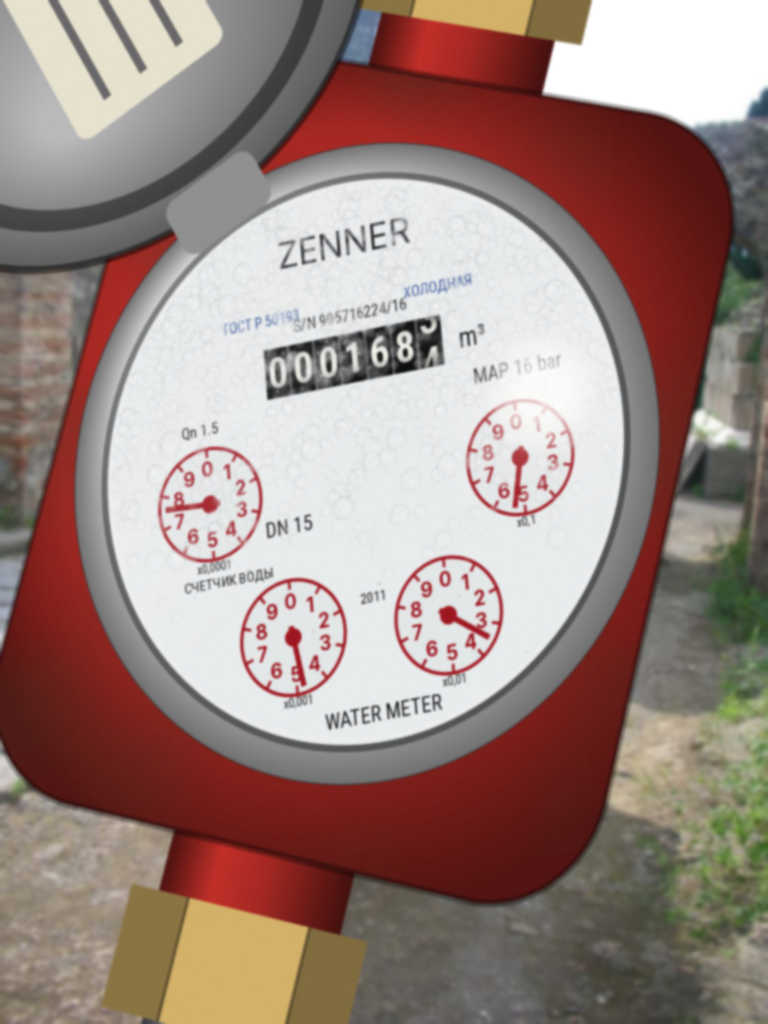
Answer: 1683.5347 m³
